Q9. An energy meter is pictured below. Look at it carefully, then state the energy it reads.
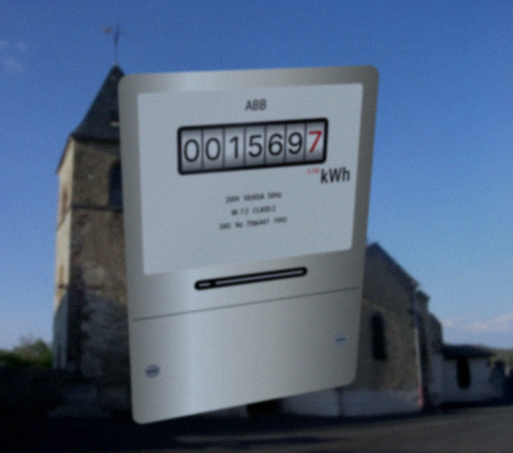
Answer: 1569.7 kWh
